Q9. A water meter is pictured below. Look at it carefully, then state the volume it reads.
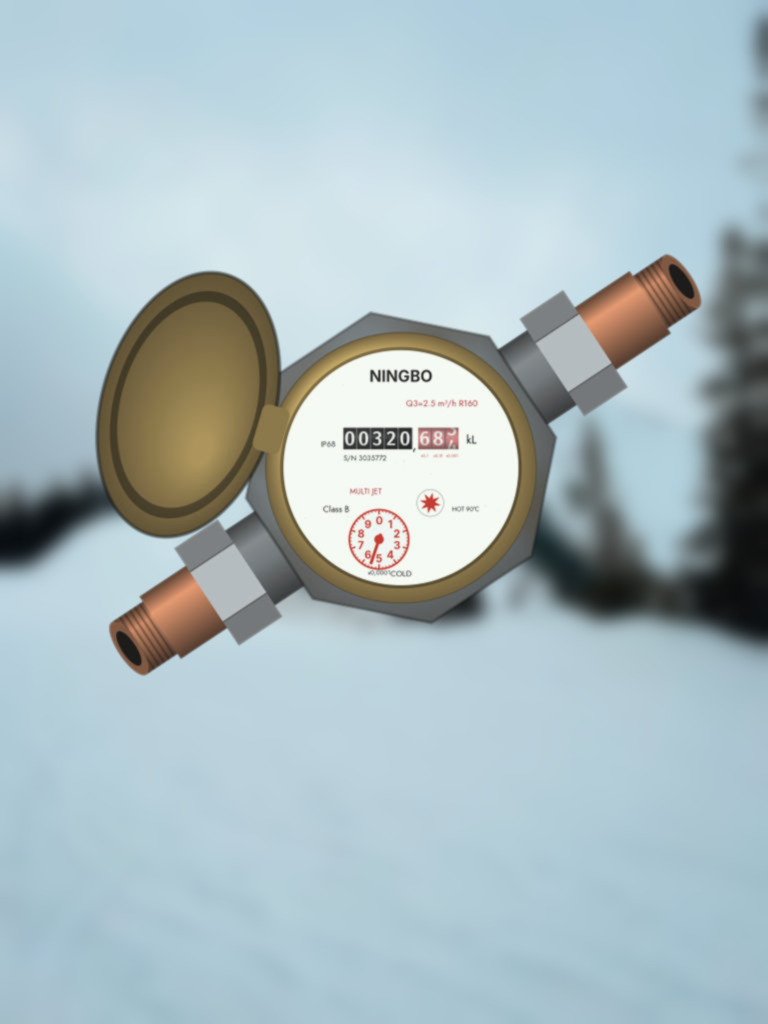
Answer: 320.6835 kL
